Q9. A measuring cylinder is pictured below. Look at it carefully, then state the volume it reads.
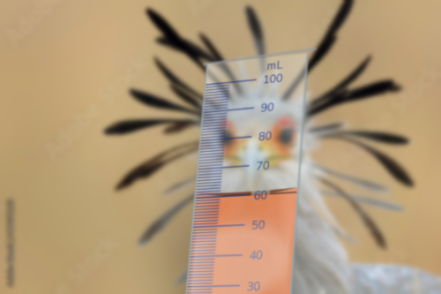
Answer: 60 mL
